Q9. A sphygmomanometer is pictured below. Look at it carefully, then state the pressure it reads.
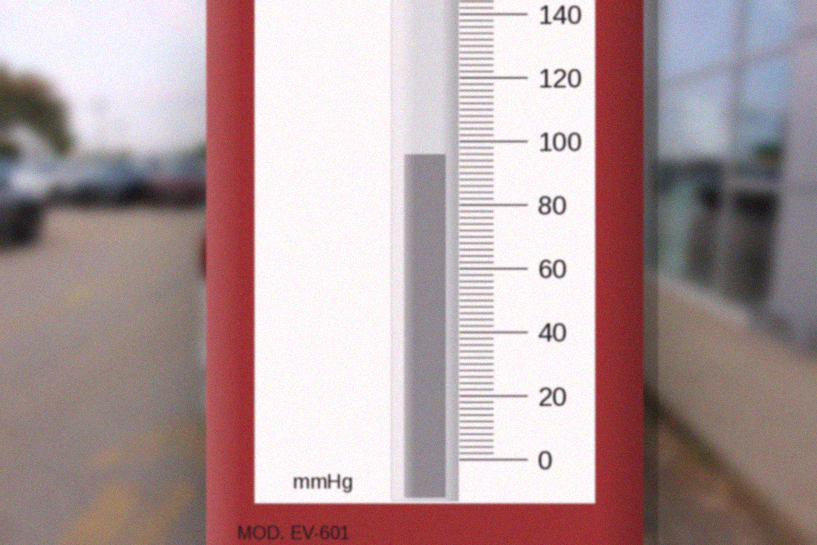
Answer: 96 mmHg
